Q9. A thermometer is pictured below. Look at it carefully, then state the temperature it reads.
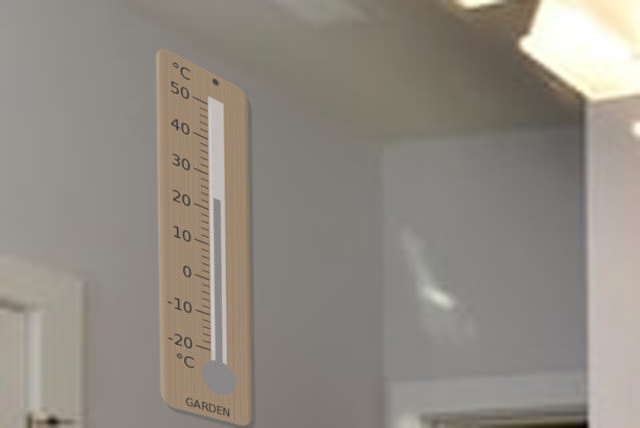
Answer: 24 °C
